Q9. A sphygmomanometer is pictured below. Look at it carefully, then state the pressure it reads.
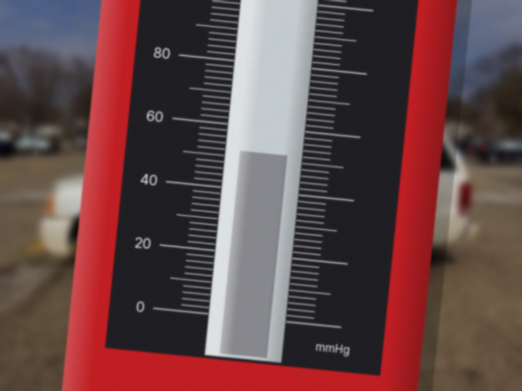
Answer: 52 mmHg
